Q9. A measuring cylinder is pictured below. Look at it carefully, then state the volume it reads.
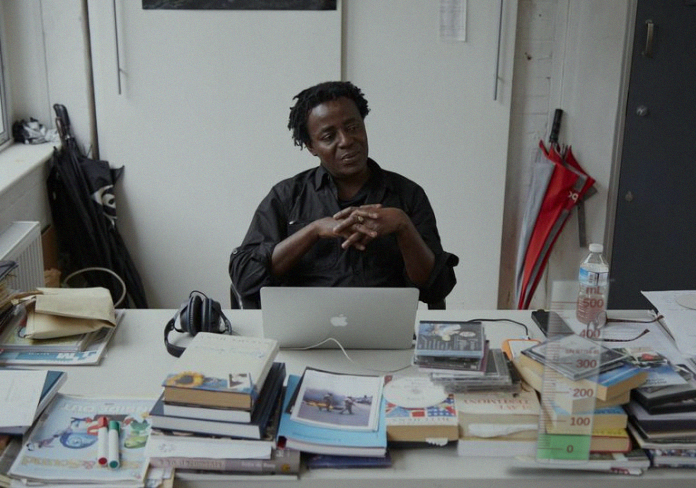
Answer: 50 mL
